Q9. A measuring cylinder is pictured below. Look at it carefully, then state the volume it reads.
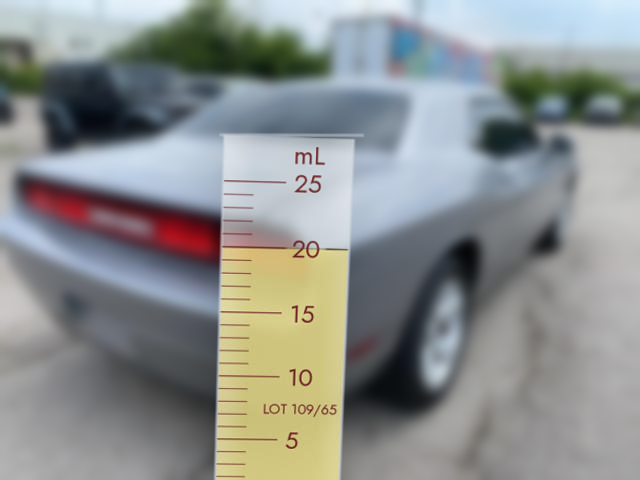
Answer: 20 mL
